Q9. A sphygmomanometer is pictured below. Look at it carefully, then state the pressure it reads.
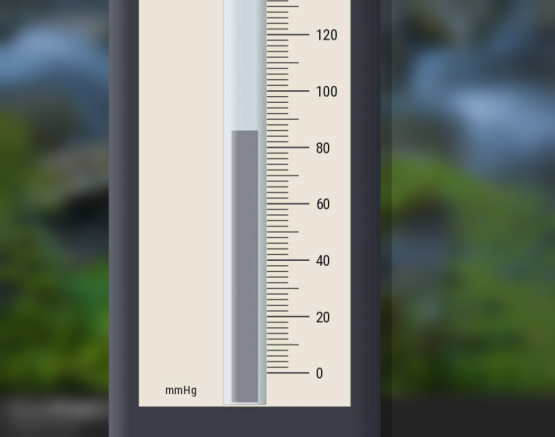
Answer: 86 mmHg
